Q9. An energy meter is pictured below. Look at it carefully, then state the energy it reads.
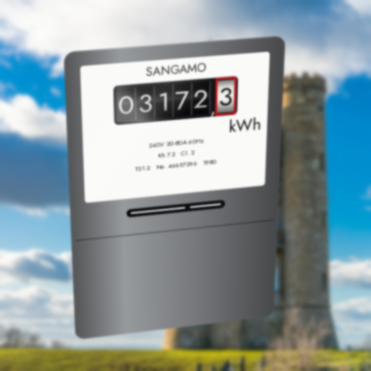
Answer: 3172.3 kWh
